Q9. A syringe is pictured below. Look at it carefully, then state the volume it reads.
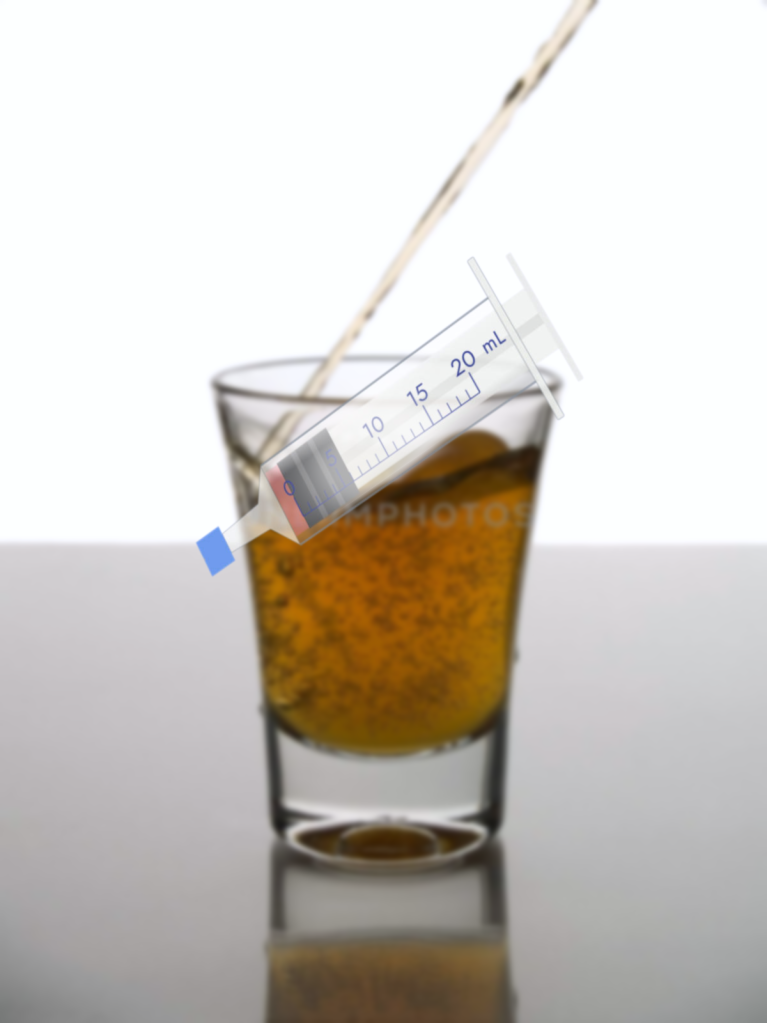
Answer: 0 mL
